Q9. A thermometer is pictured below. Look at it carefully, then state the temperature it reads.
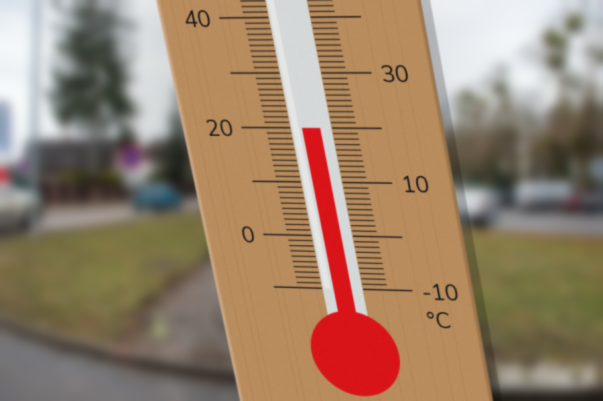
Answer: 20 °C
